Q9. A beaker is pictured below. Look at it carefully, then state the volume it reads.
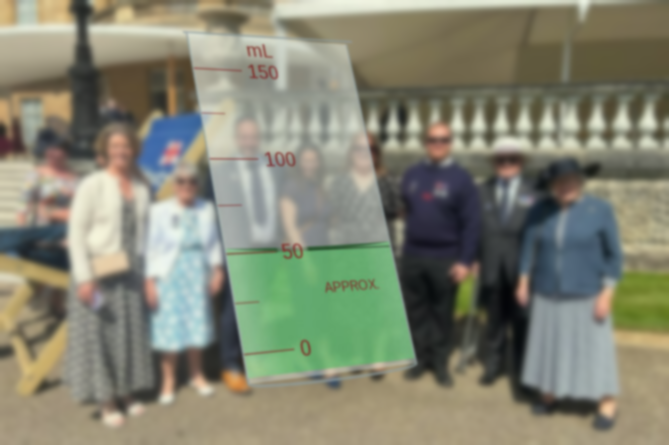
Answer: 50 mL
